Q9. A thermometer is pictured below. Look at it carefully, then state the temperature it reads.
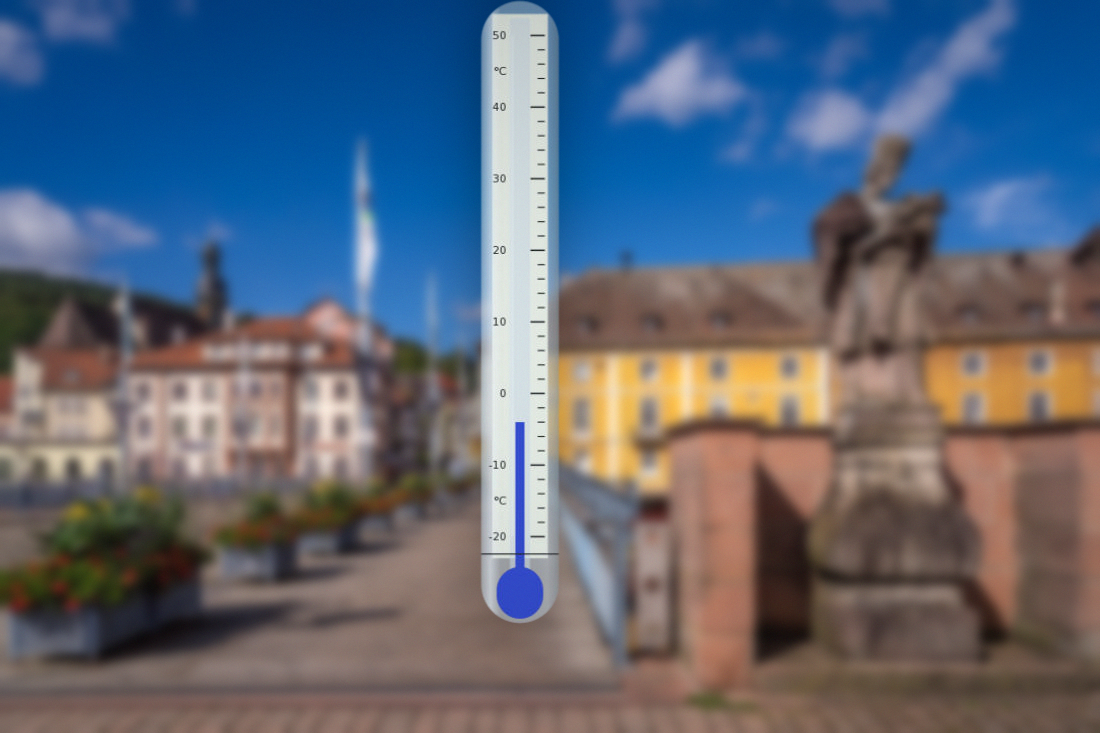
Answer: -4 °C
